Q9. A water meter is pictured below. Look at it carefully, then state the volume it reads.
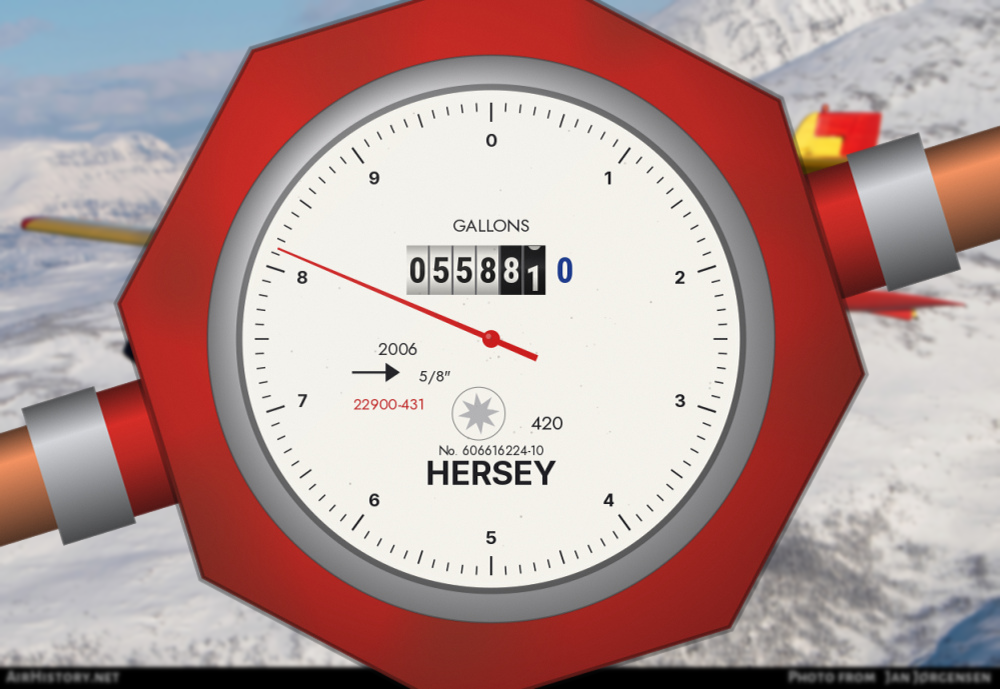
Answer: 558808.1 gal
